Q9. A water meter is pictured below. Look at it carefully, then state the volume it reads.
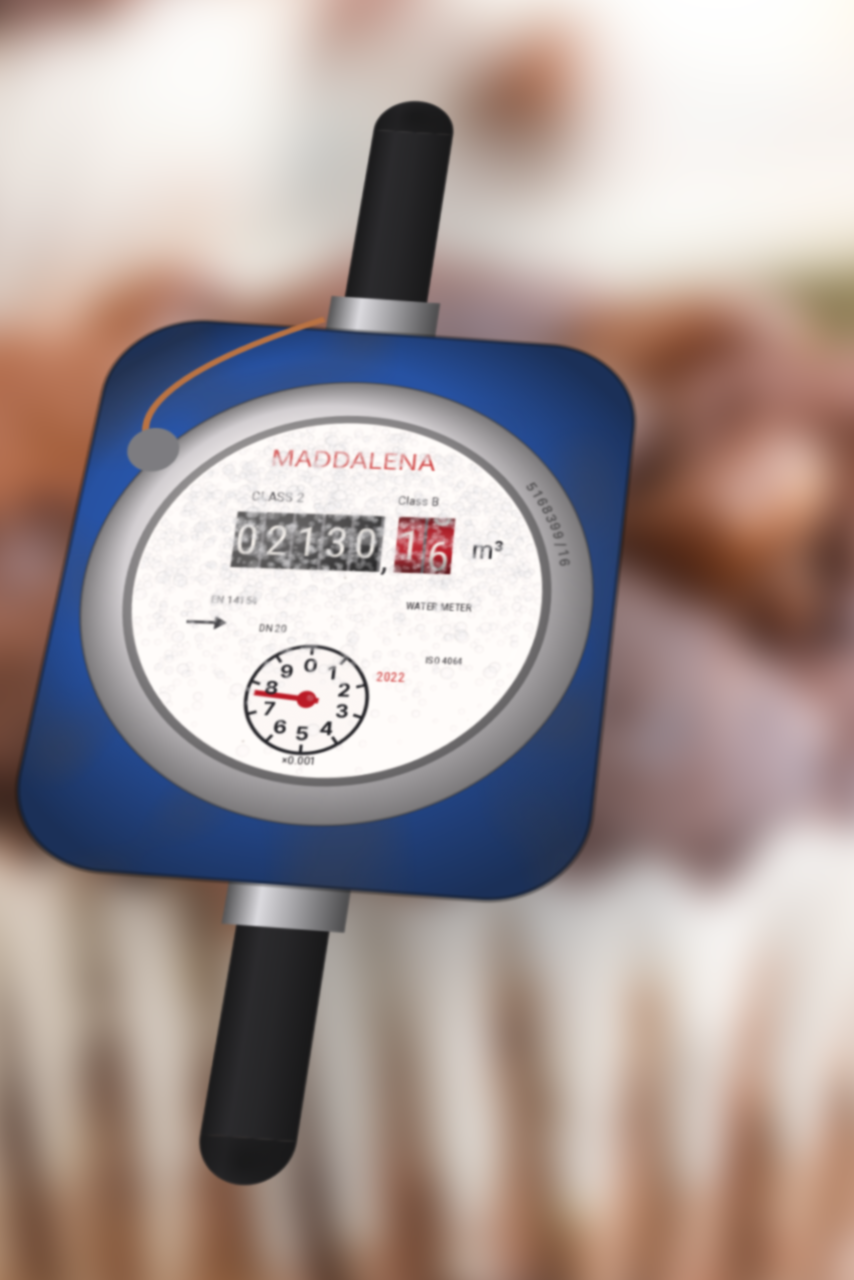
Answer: 2130.157 m³
